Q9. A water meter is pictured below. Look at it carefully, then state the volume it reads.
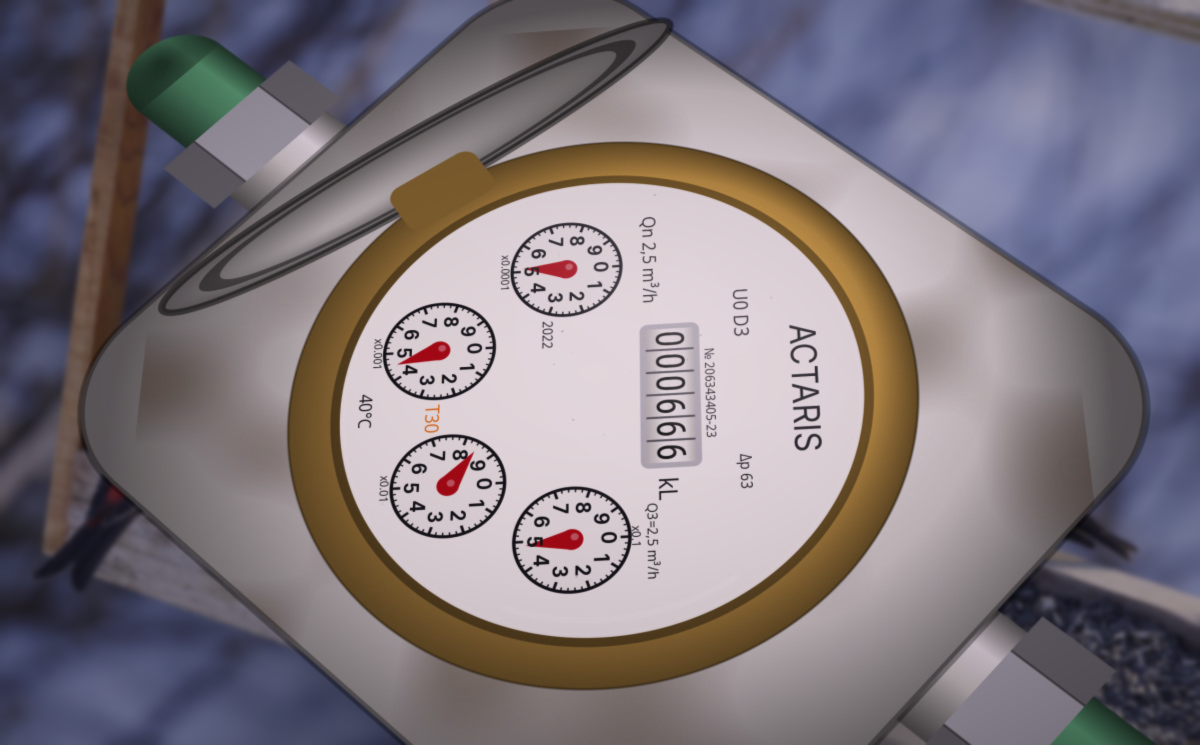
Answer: 666.4845 kL
